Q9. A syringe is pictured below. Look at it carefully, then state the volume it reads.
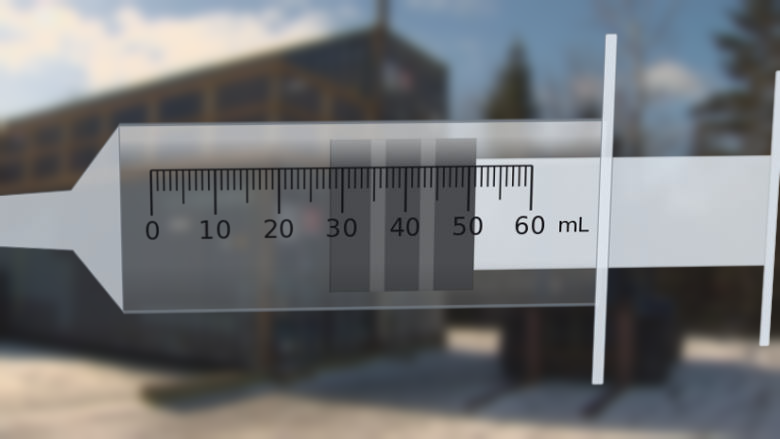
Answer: 28 mL
